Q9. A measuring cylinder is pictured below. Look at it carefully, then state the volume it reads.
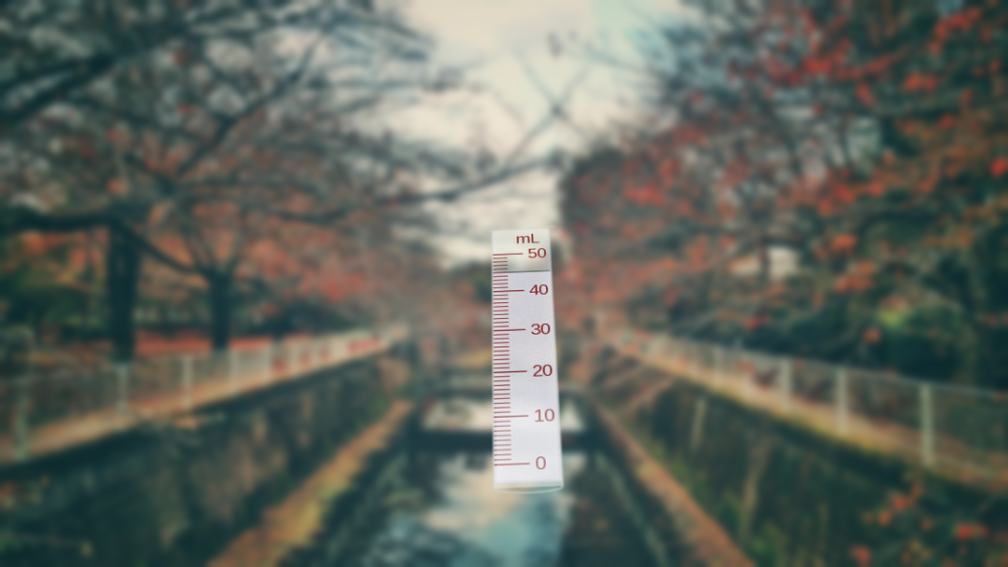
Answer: 45 mL
